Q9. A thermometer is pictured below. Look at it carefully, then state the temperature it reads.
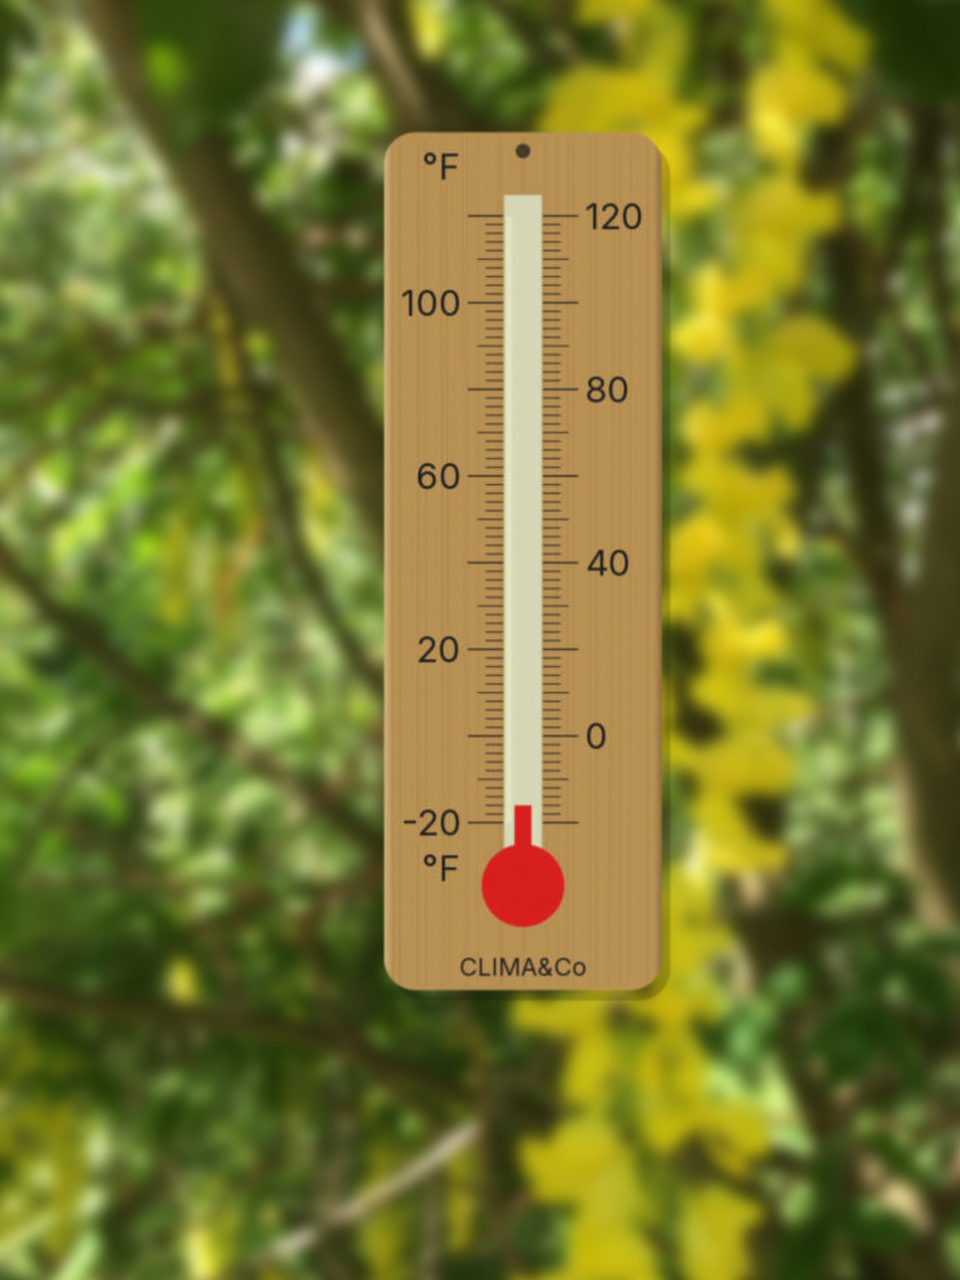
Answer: -16 °F
